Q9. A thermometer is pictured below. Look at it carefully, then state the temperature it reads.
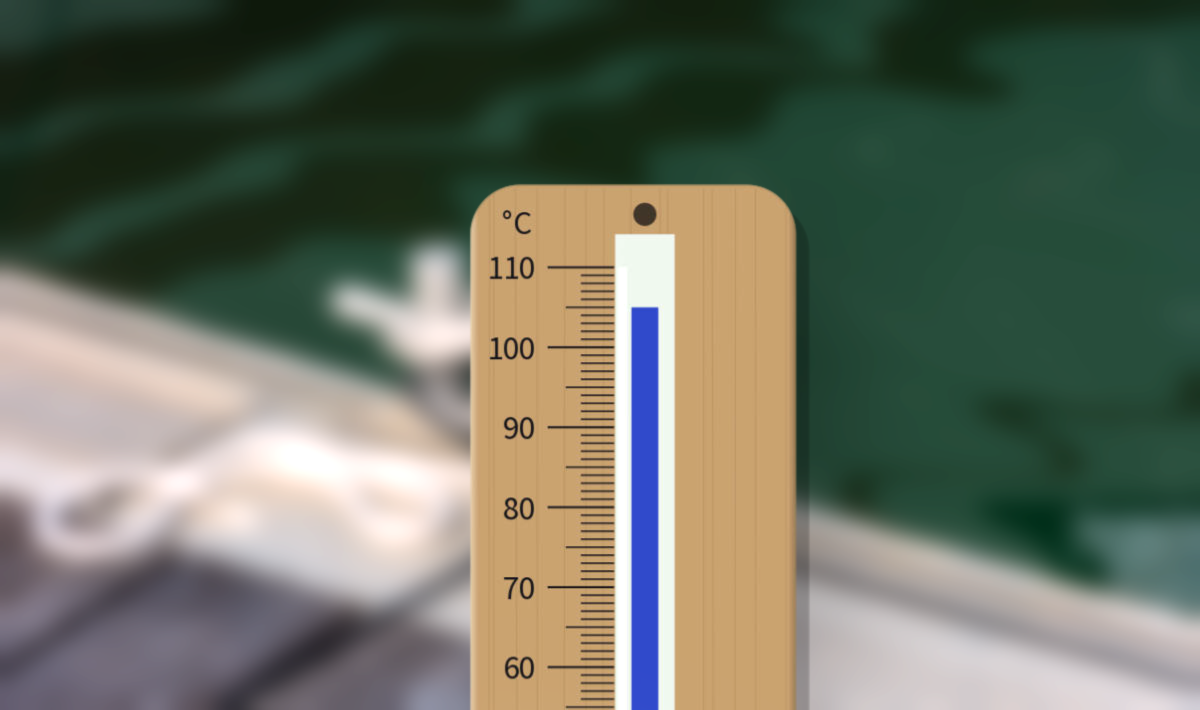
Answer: 105 °C
